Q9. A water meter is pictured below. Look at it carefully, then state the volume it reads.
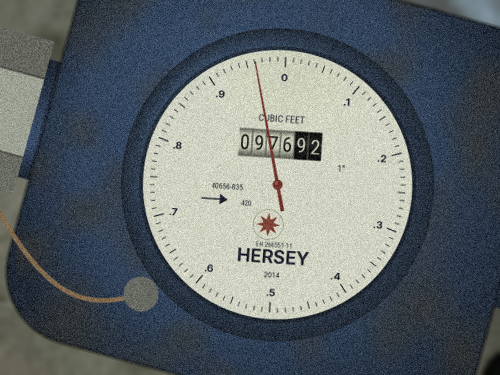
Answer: 97691.96 ft³
